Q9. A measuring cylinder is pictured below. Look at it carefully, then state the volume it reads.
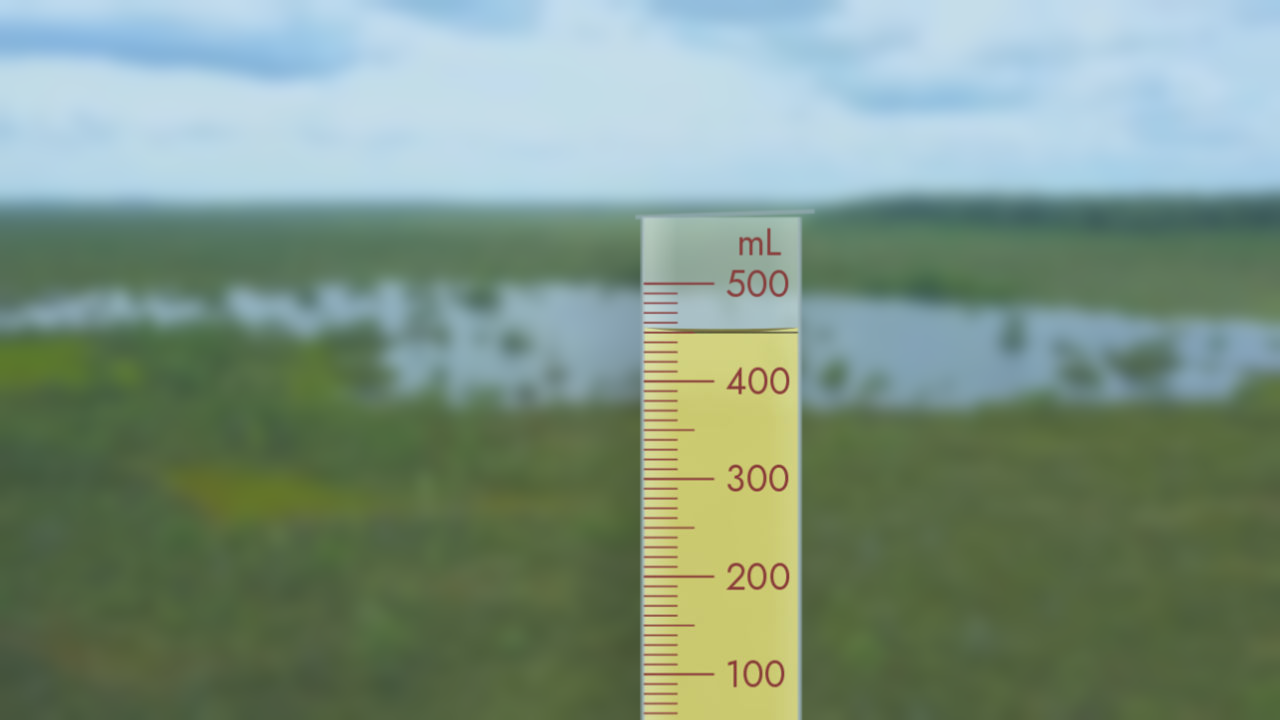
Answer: 450 mL
